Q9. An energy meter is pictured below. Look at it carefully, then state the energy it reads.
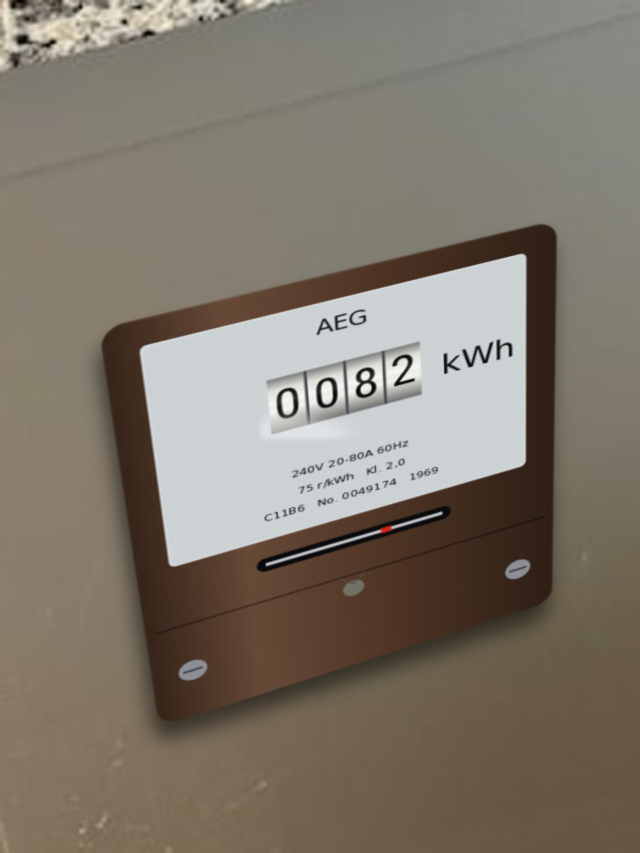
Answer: 82 kWh
